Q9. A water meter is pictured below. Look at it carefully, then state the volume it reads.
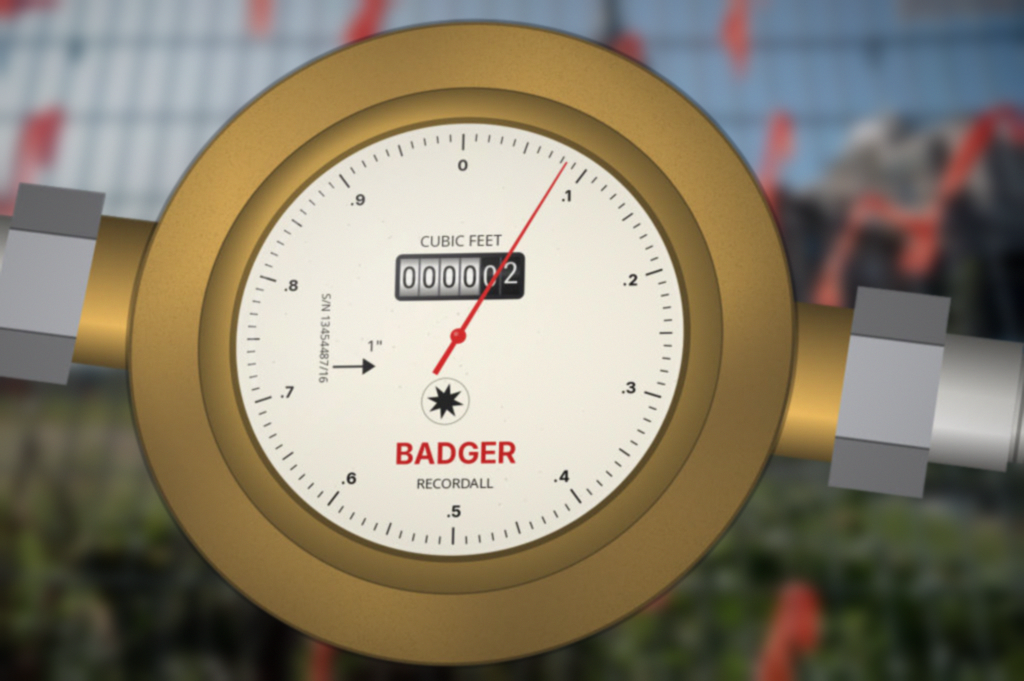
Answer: 2.08 ft³
